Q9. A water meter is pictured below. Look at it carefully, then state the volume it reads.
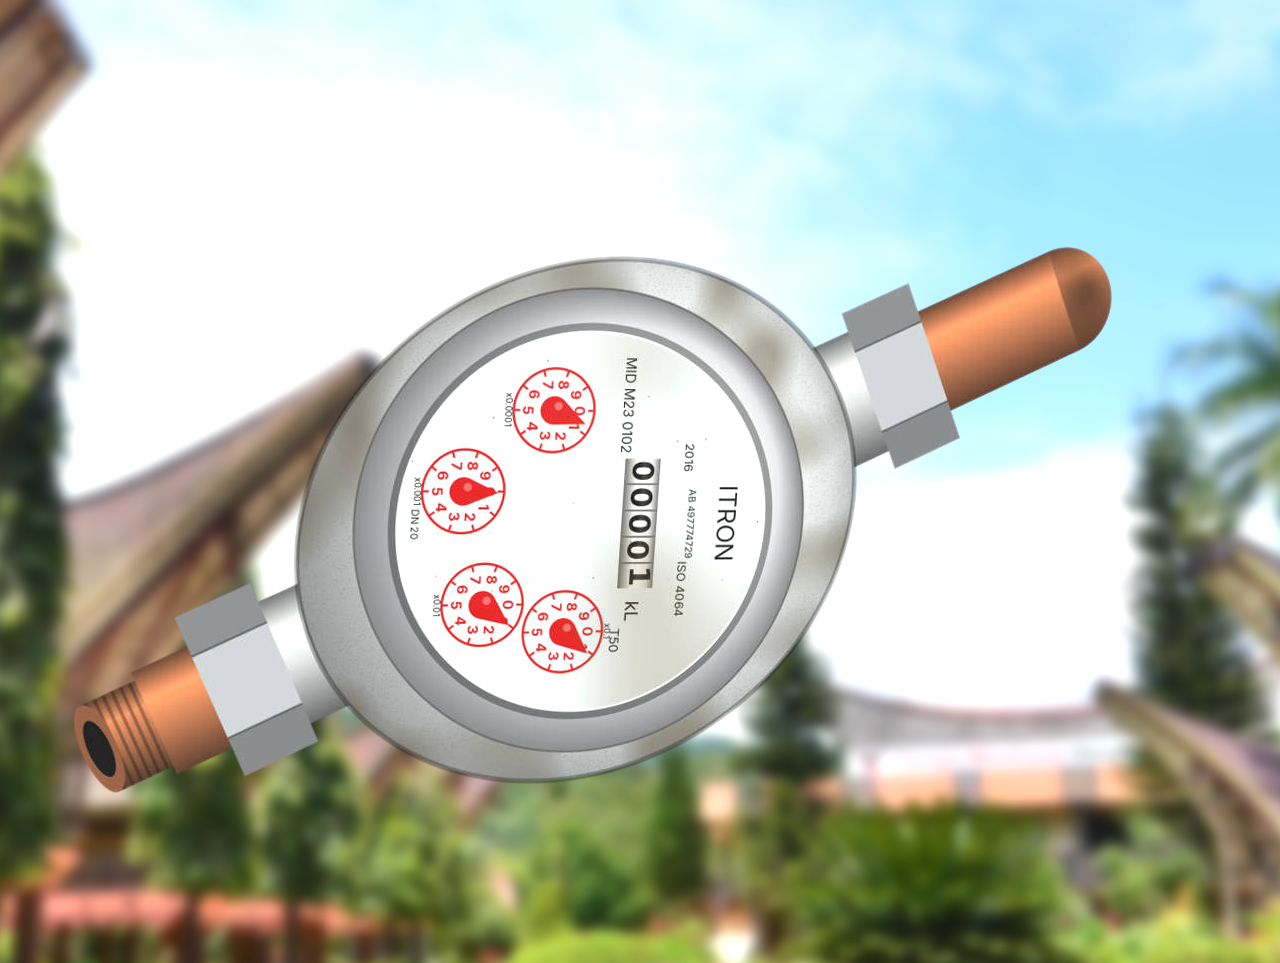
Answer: 1.1100 kL
